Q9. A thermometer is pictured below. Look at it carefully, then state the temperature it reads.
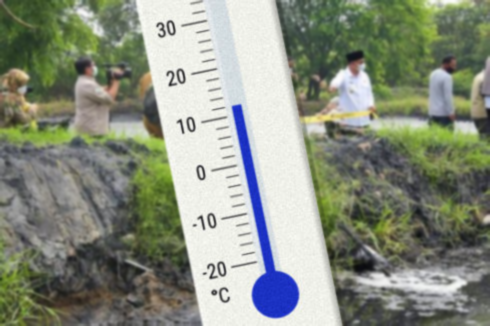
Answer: 12 °C
